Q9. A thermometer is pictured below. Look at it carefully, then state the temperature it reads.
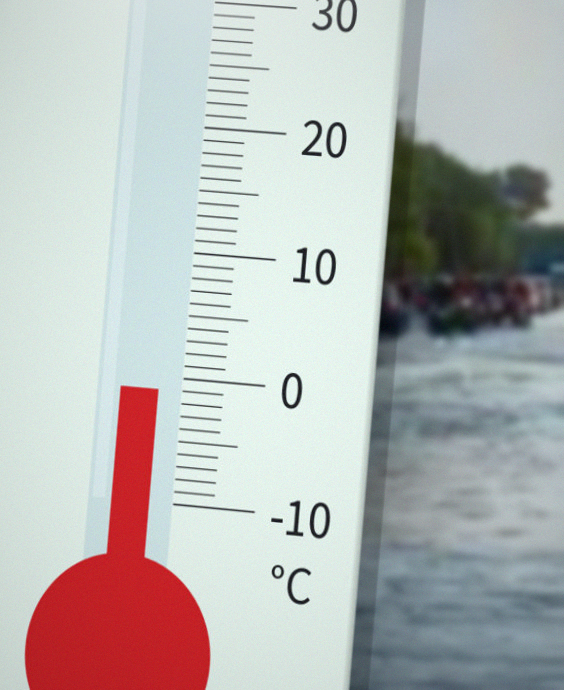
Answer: -1 °C
